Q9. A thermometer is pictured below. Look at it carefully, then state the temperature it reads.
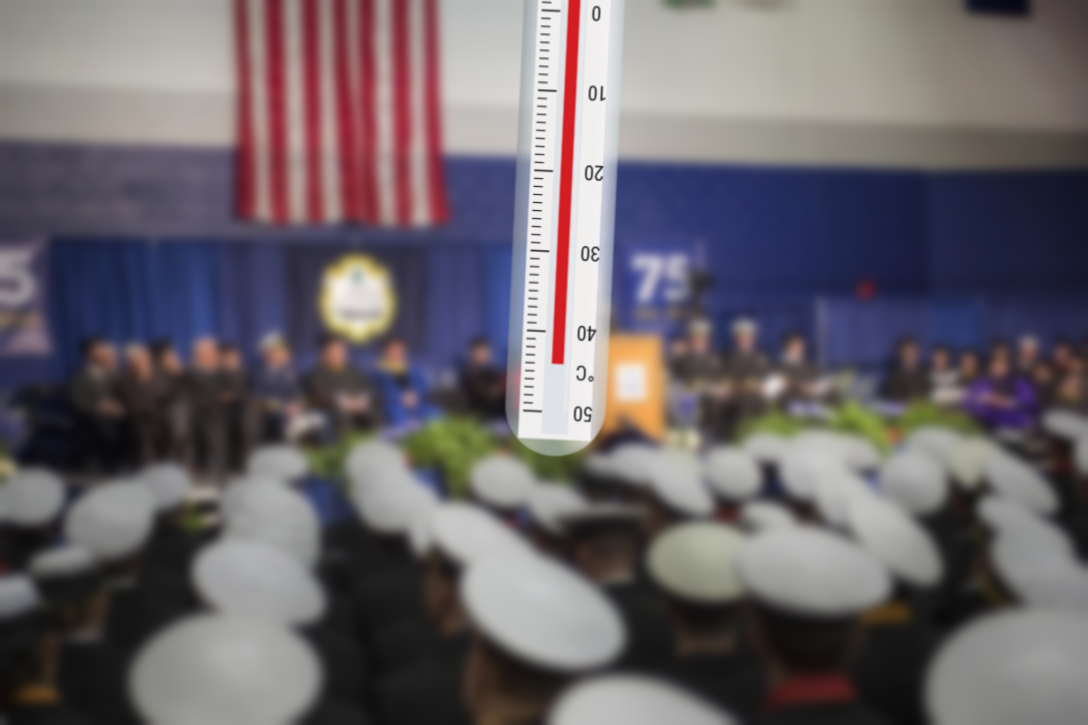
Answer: 44 °C
